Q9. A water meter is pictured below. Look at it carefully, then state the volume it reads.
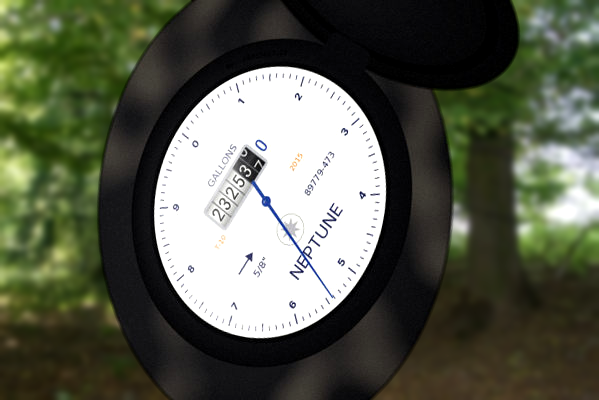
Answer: 2325365.4 gal
